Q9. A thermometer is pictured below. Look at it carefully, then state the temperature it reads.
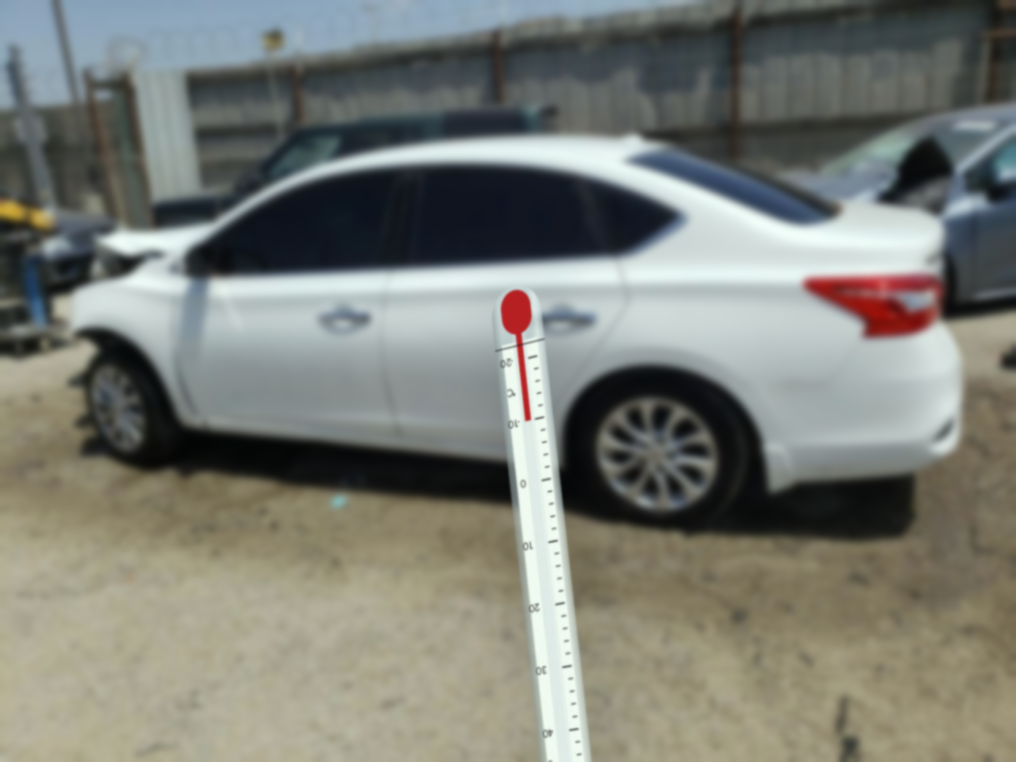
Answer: -10 °C
